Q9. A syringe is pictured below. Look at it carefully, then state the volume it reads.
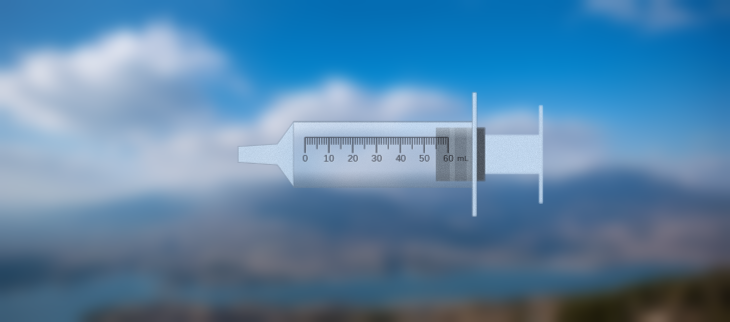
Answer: 55 mL
